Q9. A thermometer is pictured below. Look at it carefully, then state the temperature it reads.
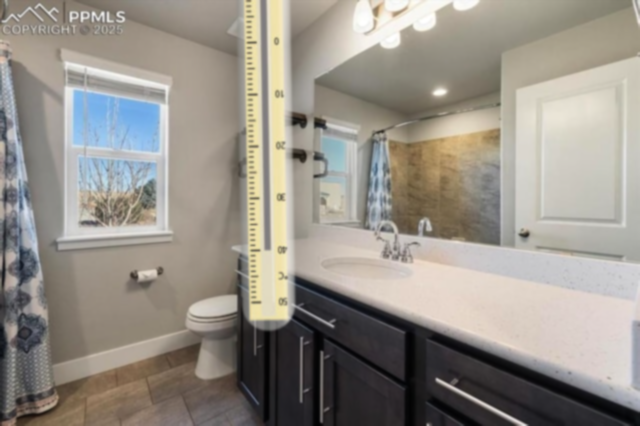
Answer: 40 °C
